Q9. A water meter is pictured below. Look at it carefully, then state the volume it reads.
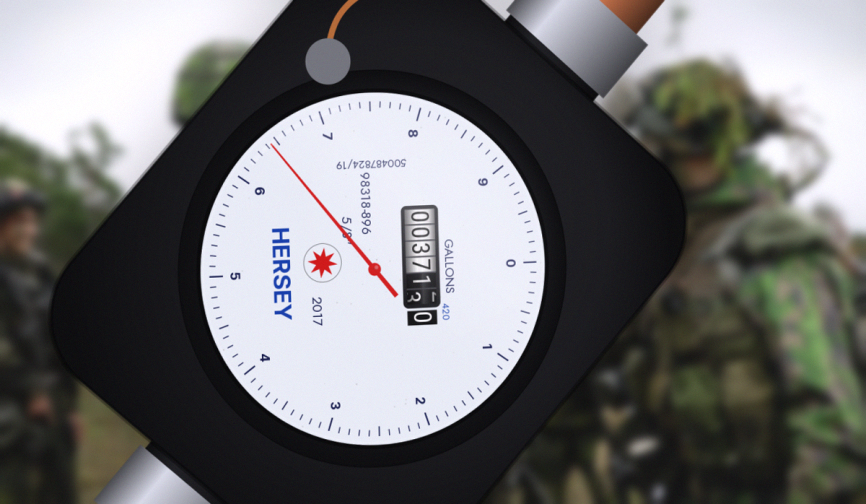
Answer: 37126.4 gal
